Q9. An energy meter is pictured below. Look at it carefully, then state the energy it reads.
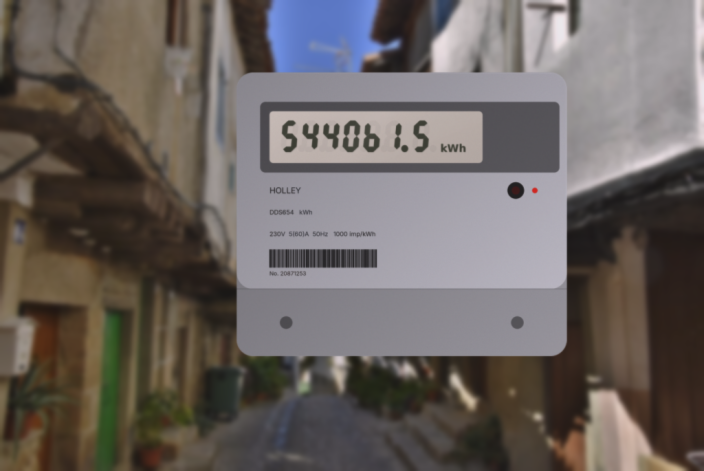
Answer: 544061.5 kWh
